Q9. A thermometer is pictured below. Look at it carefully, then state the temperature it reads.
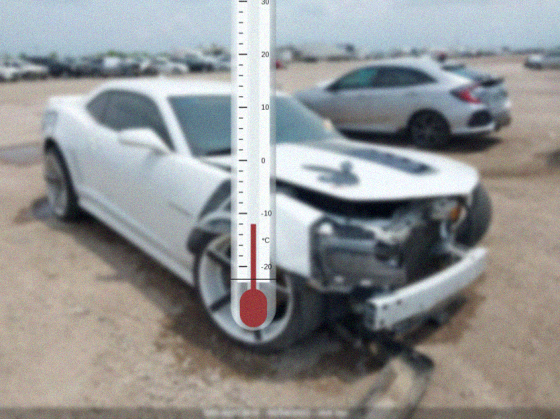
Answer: -12 °C
